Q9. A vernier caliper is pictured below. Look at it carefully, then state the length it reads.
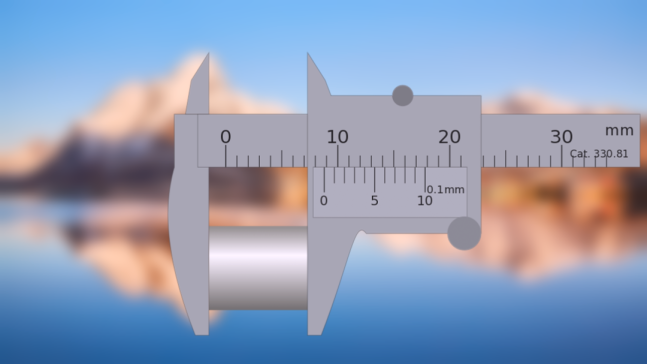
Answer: 8.8 mm
